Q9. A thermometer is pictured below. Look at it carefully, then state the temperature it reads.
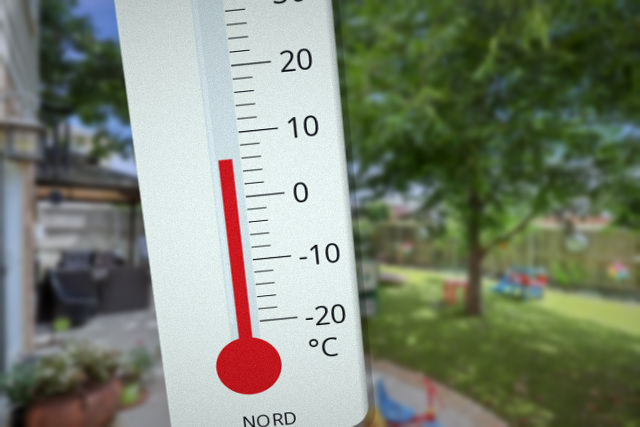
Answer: 6 °C
